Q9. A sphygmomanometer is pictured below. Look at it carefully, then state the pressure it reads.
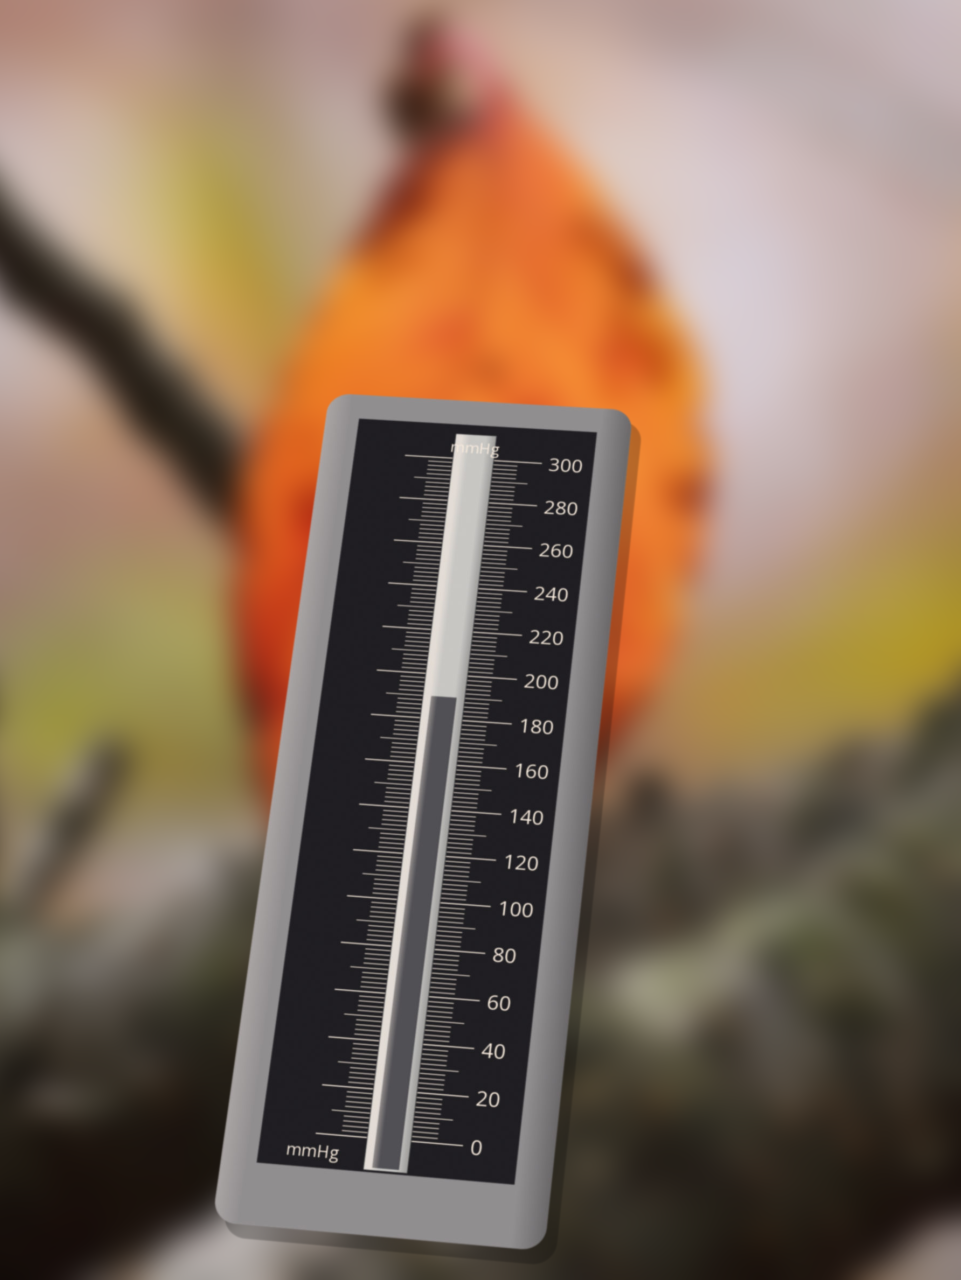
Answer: 190 mmHg
